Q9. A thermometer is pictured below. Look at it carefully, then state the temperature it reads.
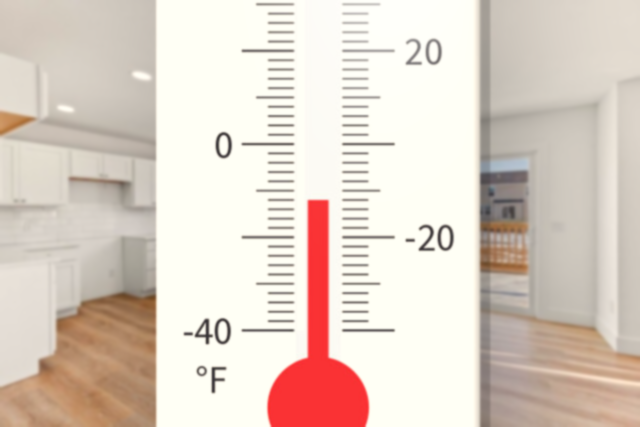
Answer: -12 °F
